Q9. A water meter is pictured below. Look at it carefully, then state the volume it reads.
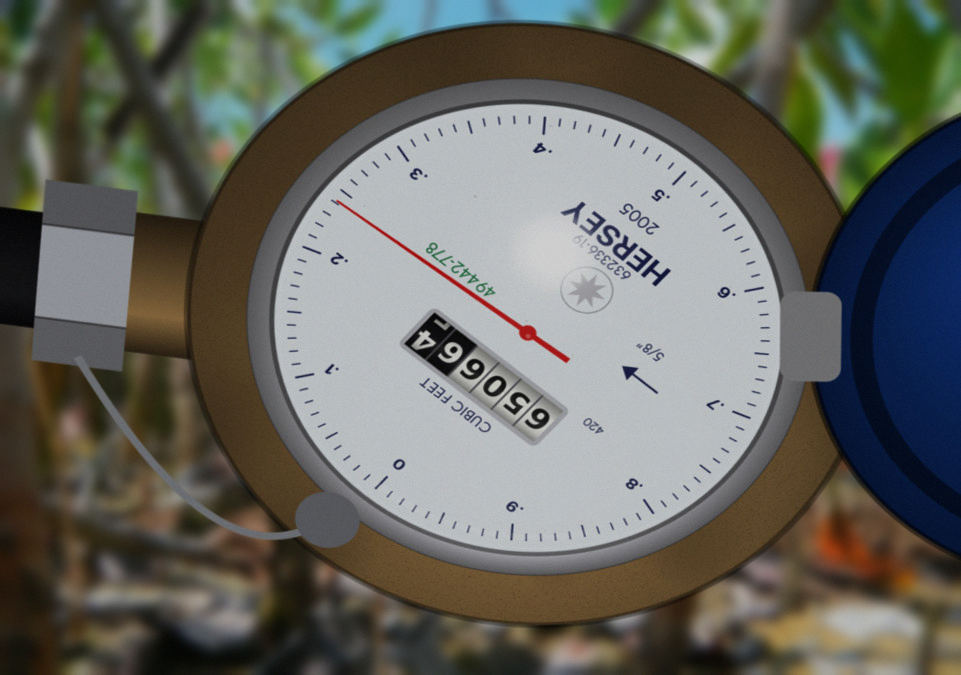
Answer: 650664.24 ft³
